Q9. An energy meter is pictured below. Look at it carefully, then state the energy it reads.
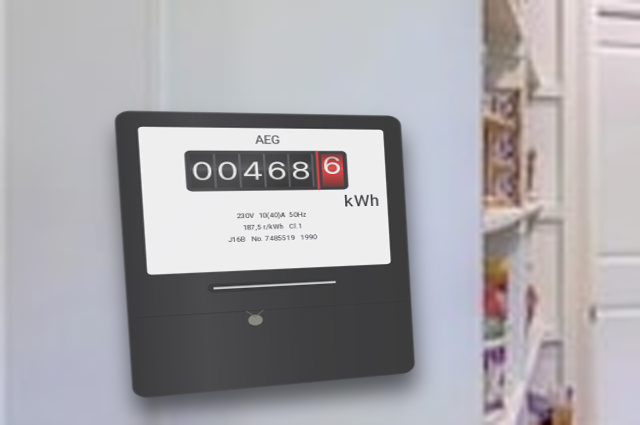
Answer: 468.6 kWh
